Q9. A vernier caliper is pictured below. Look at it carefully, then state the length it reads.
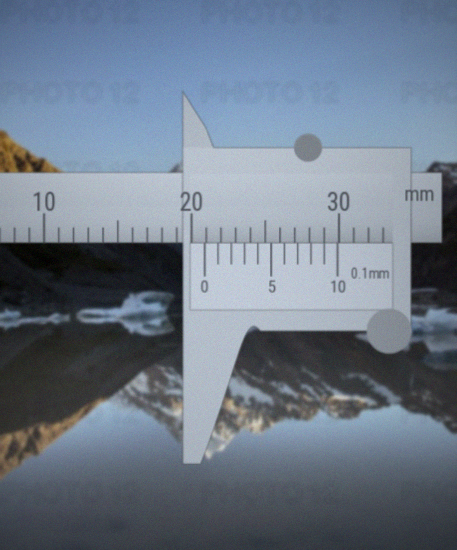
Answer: 20.9 mm
